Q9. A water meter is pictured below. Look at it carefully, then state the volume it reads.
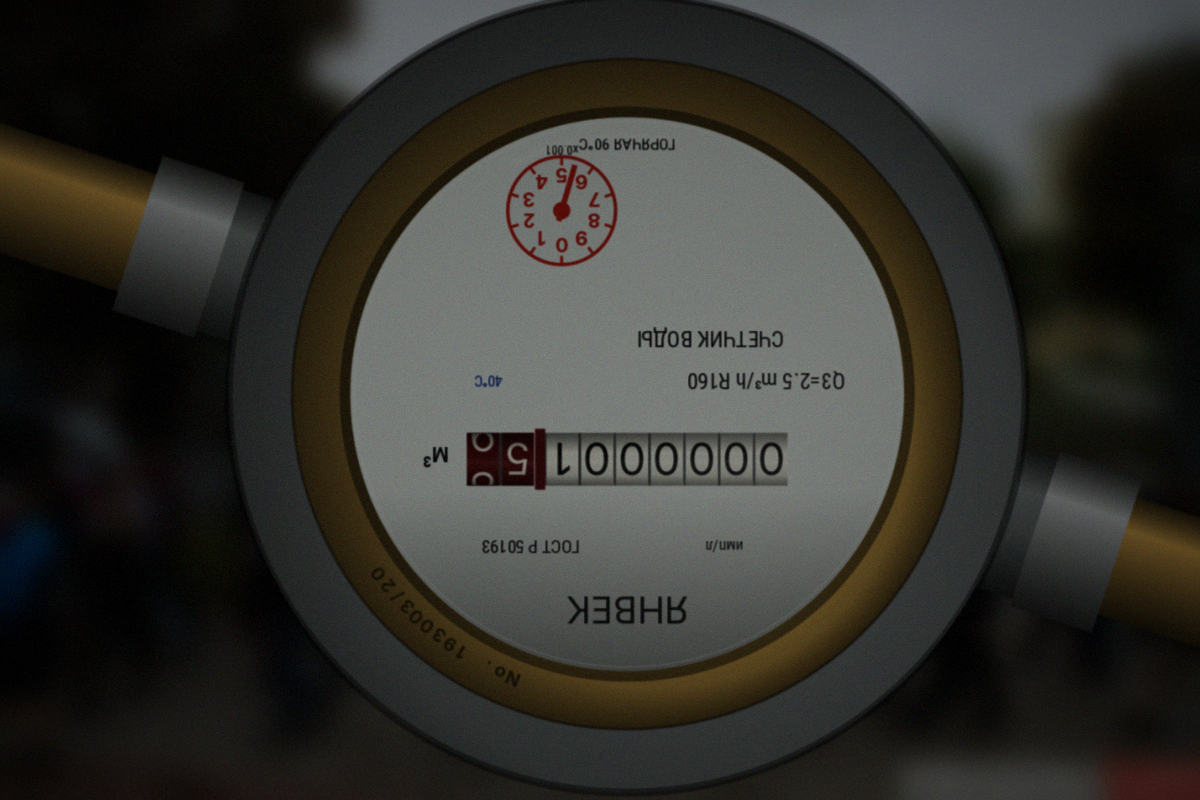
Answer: 1.585 m³
